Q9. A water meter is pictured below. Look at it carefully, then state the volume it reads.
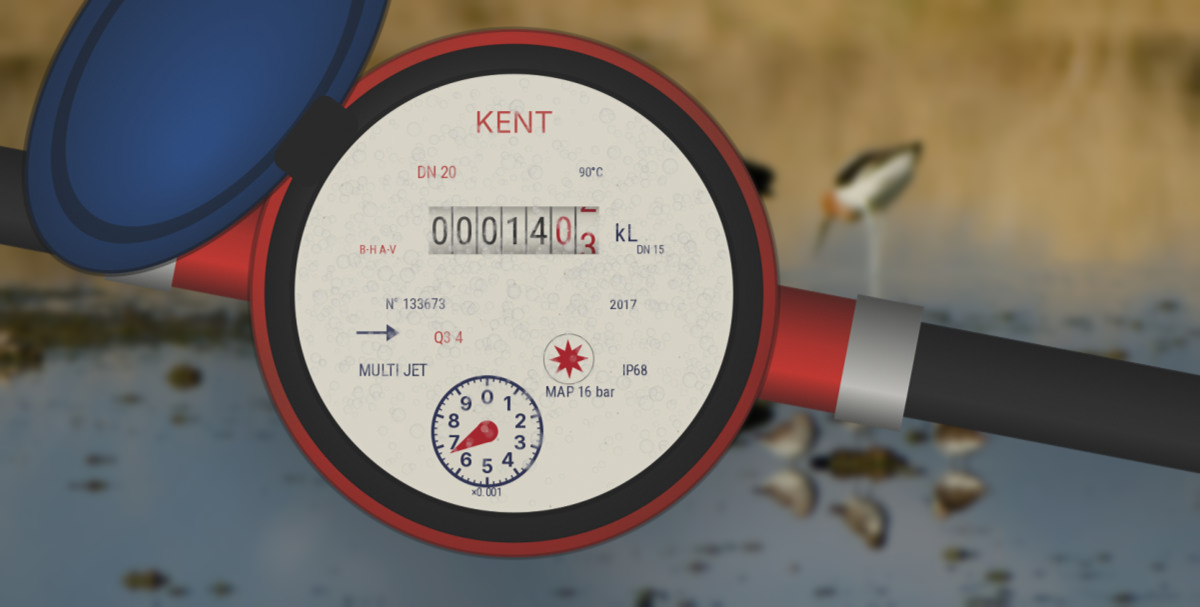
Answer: 14.026 kL
